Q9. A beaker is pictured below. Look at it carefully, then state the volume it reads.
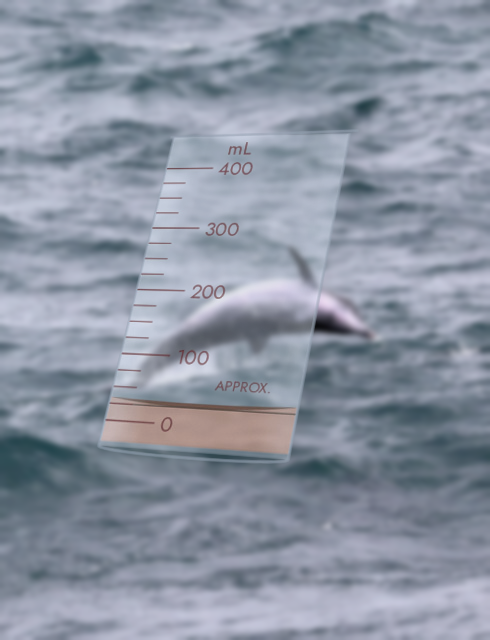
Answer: 25 mL
